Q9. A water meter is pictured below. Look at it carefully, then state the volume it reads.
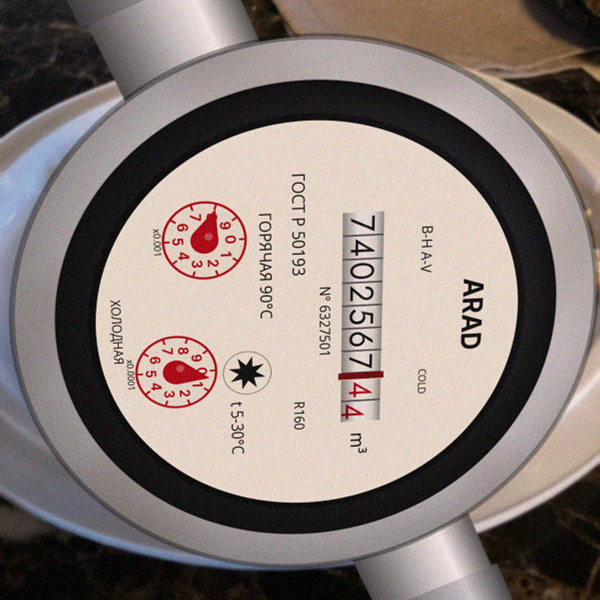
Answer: 7402567.4380 m³
